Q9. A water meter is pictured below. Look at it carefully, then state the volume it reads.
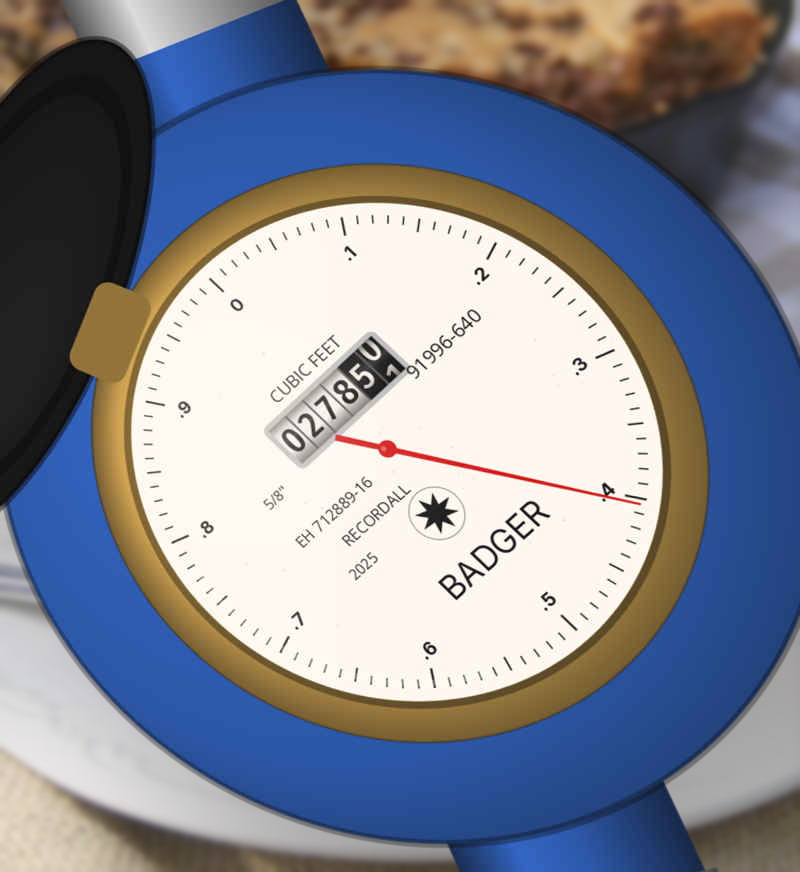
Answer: 27850.40 ft³
